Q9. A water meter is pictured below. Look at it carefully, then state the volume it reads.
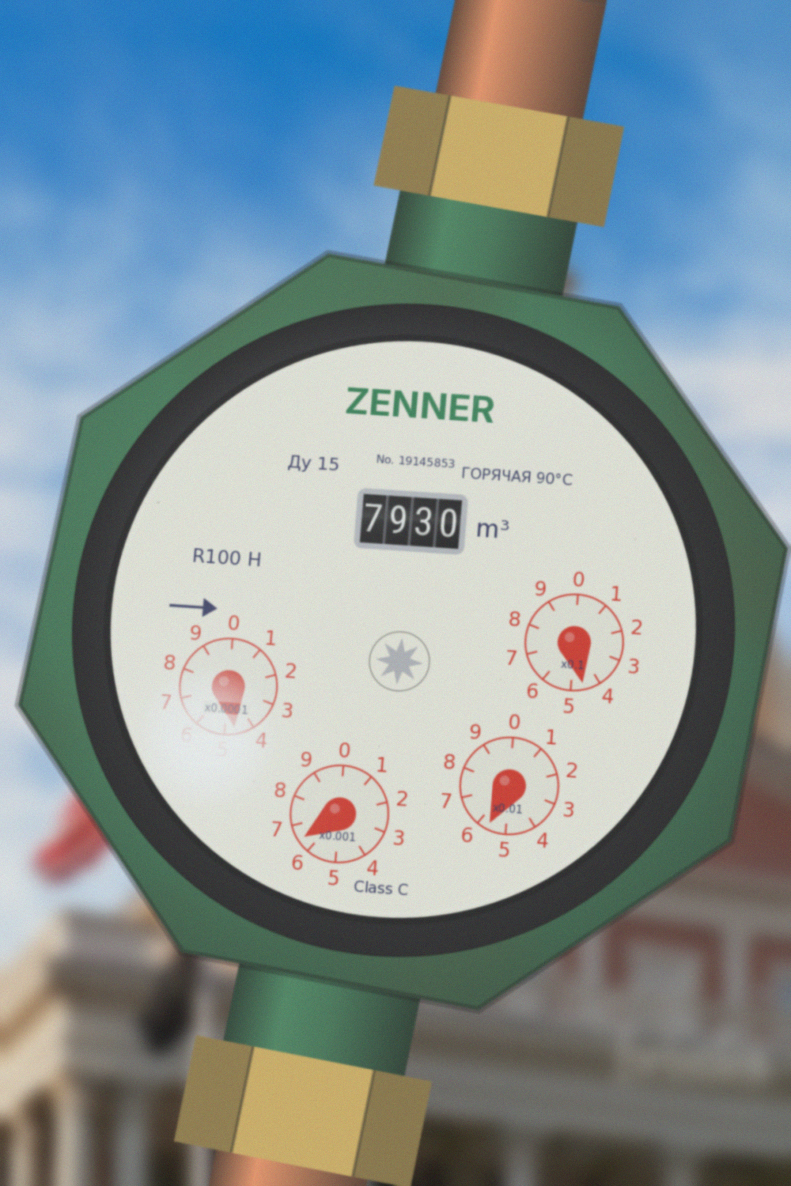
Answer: 7930.4564 m³
